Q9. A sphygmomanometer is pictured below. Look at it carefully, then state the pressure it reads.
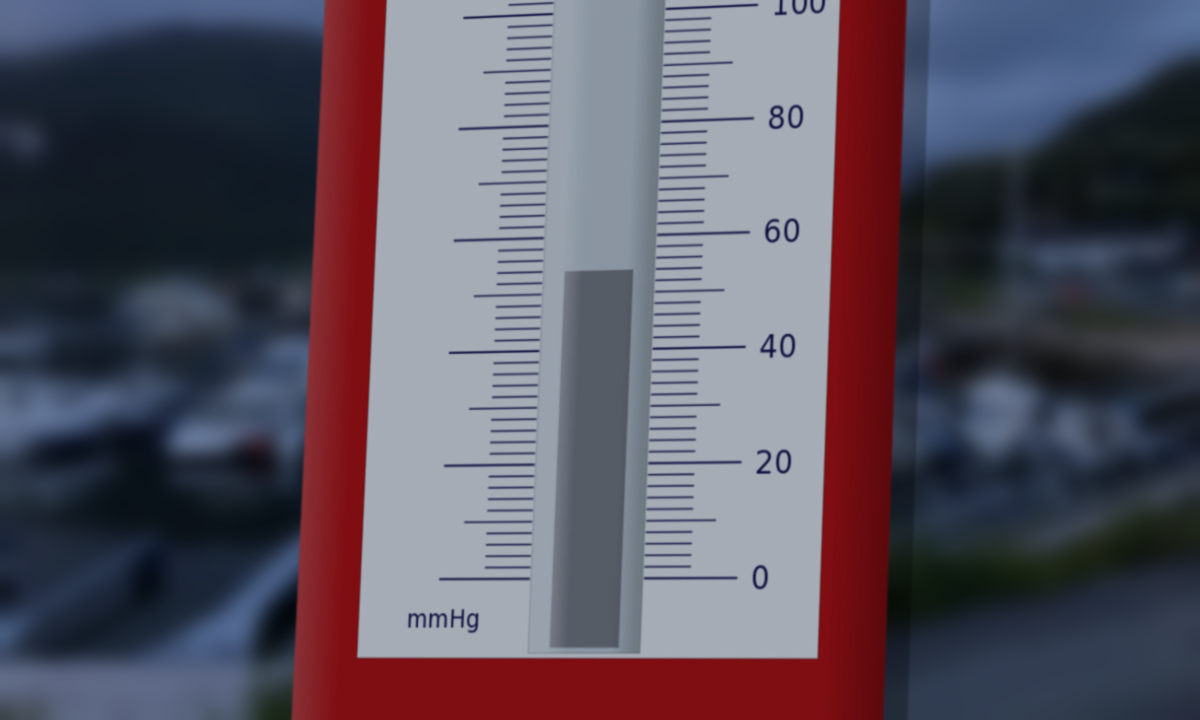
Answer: 54 mmHg
